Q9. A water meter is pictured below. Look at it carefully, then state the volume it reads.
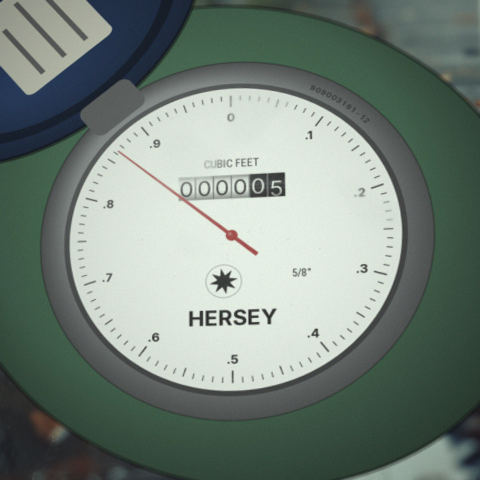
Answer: 4.86 ft³
